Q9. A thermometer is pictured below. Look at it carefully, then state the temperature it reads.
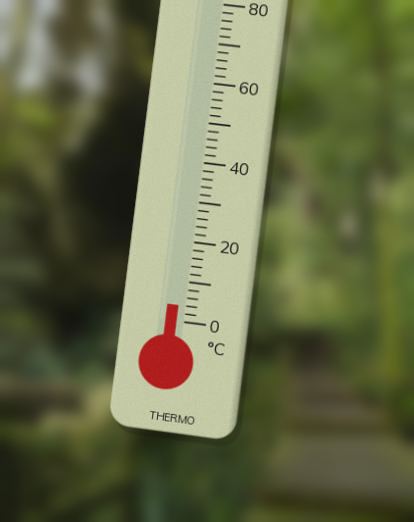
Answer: 4 °C
